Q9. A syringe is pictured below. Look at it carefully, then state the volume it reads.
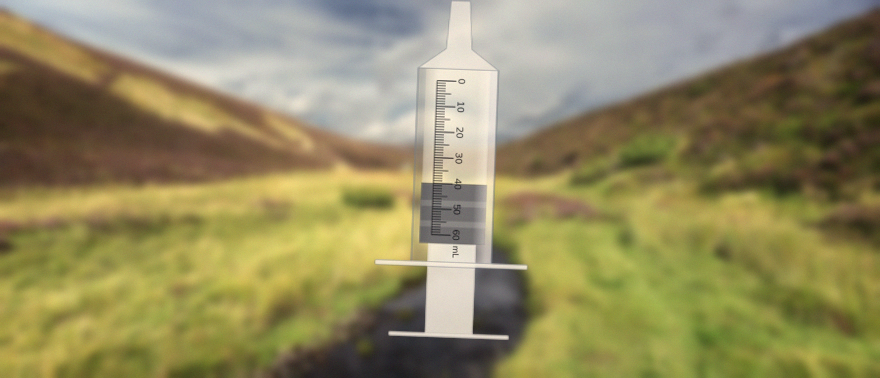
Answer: 40 mL
